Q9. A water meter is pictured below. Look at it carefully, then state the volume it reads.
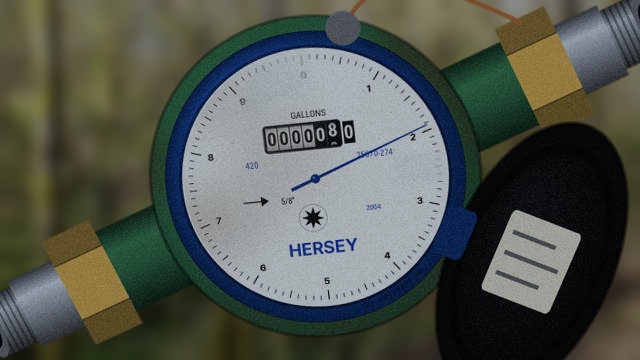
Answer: 81.9 gal
